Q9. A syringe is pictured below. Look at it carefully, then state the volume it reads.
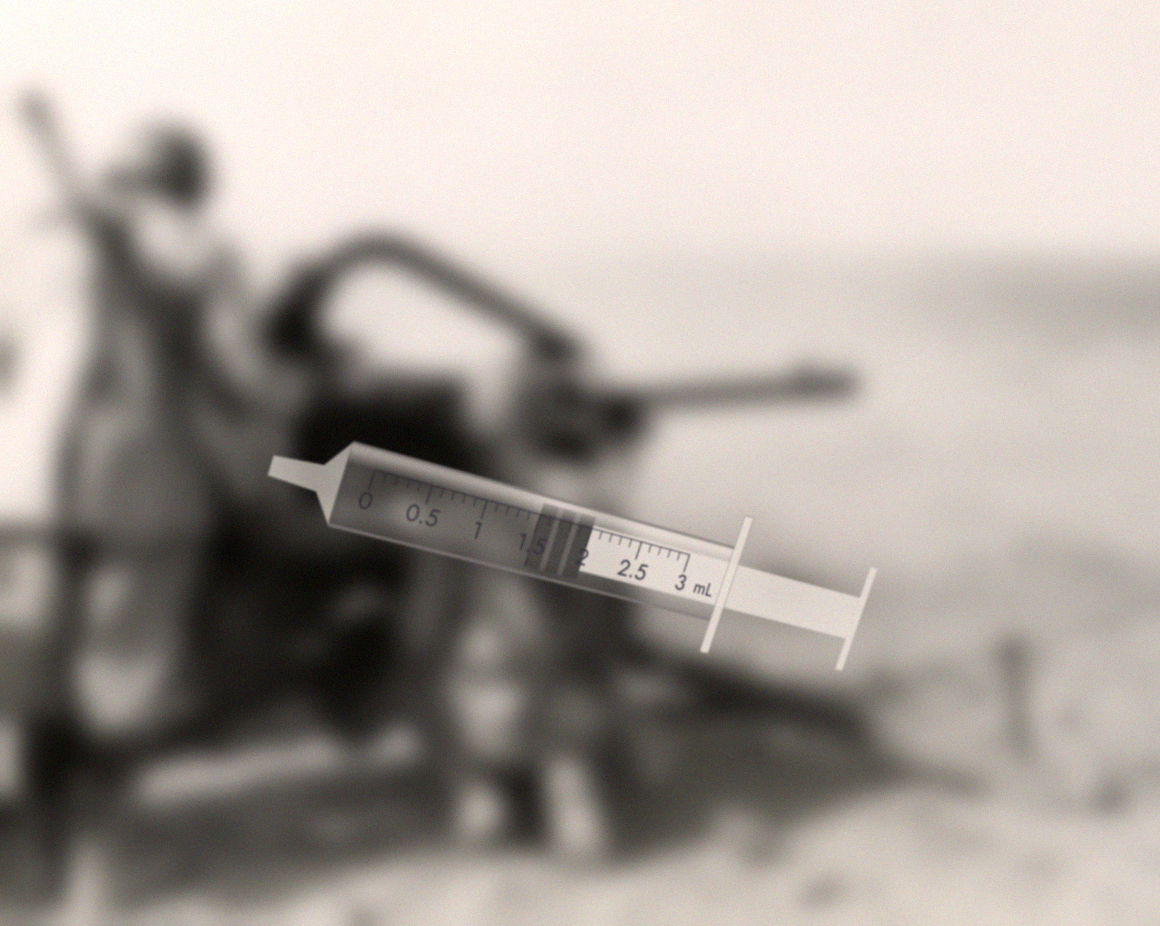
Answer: 1.5 mL
